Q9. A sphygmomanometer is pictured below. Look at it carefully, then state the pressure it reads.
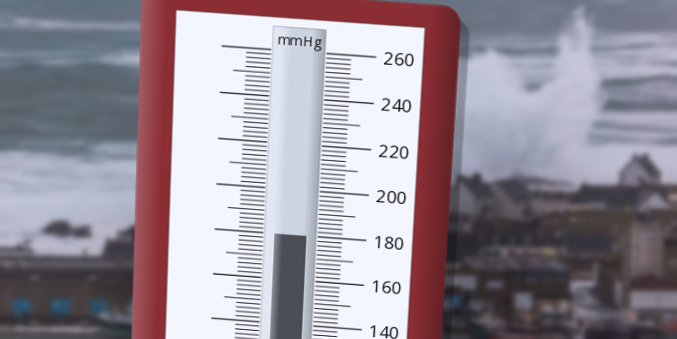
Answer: 180 mmHg
